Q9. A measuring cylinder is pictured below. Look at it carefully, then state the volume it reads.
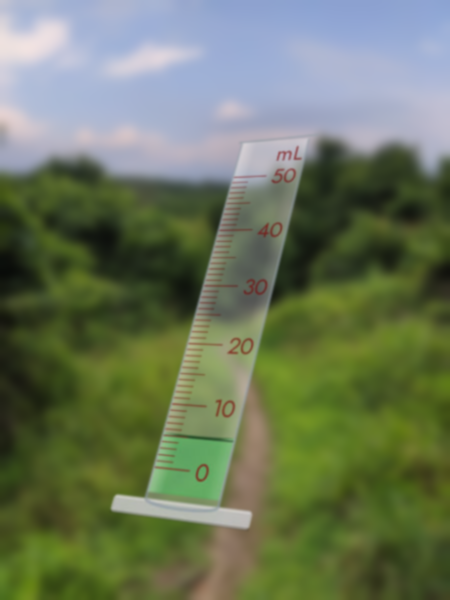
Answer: 5 mL
